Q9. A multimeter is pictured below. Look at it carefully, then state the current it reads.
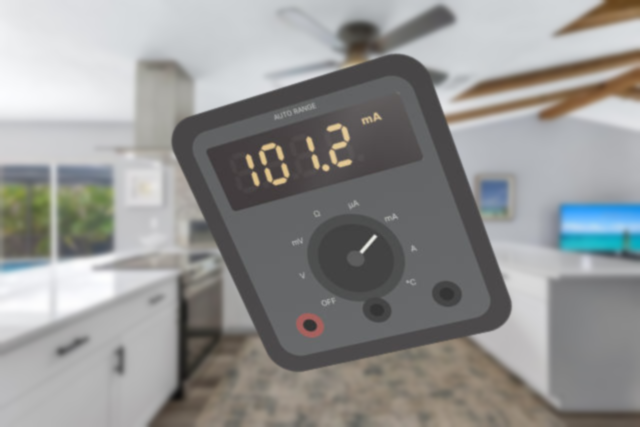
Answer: 101.2 mA
